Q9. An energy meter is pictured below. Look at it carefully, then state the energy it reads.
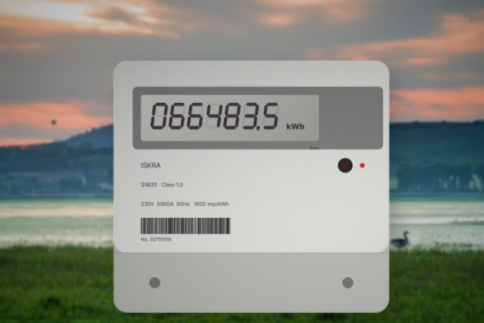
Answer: 66483.5 kWh
